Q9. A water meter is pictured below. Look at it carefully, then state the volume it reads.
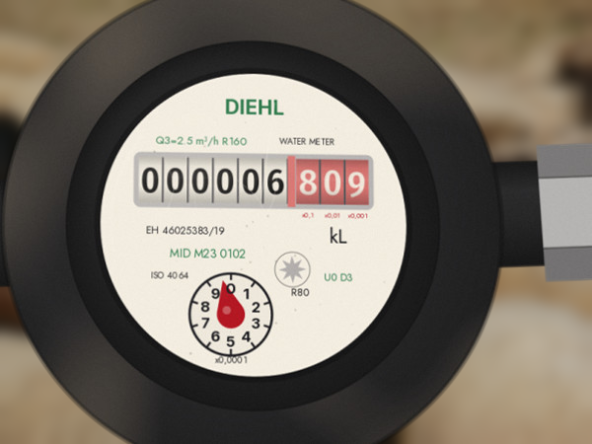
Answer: 6.8089 kL
